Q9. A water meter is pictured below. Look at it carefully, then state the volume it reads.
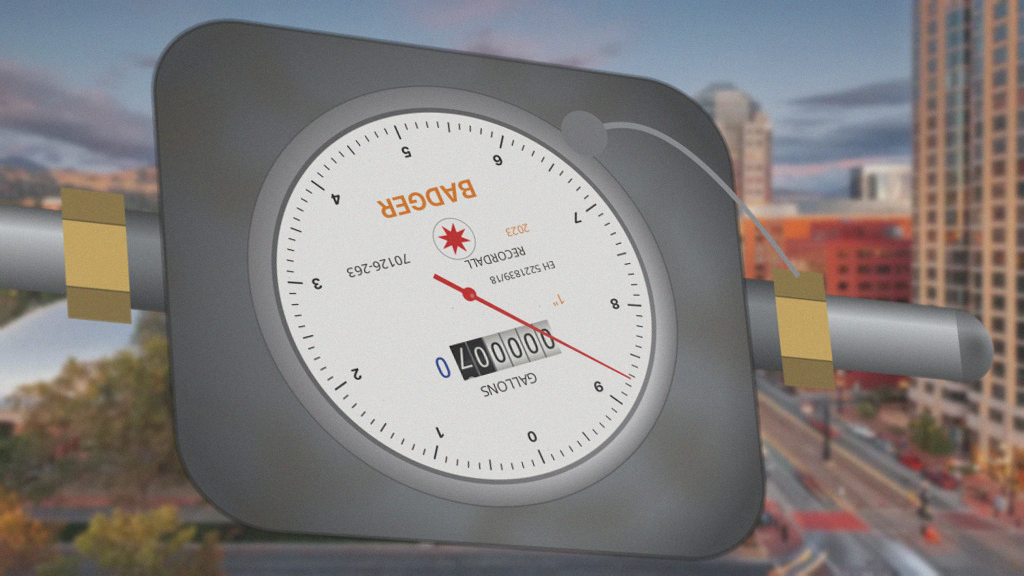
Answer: 68.7 gal
